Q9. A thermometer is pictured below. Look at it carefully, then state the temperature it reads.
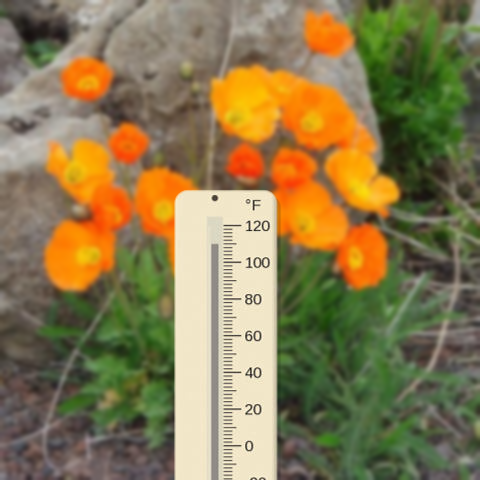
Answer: 110 °F
